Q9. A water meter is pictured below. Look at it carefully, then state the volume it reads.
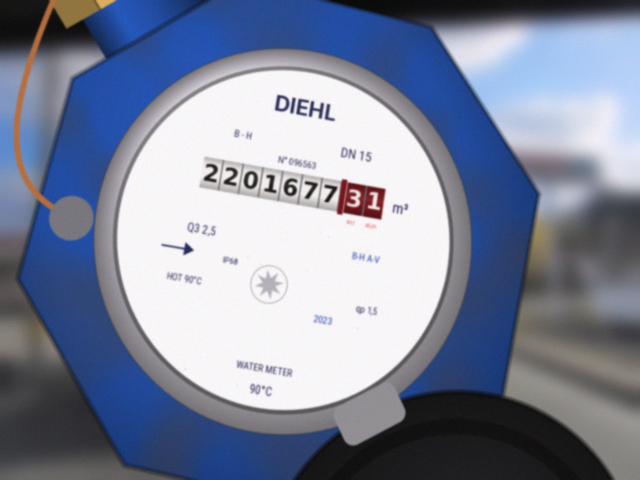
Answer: 2201677.31 m³
